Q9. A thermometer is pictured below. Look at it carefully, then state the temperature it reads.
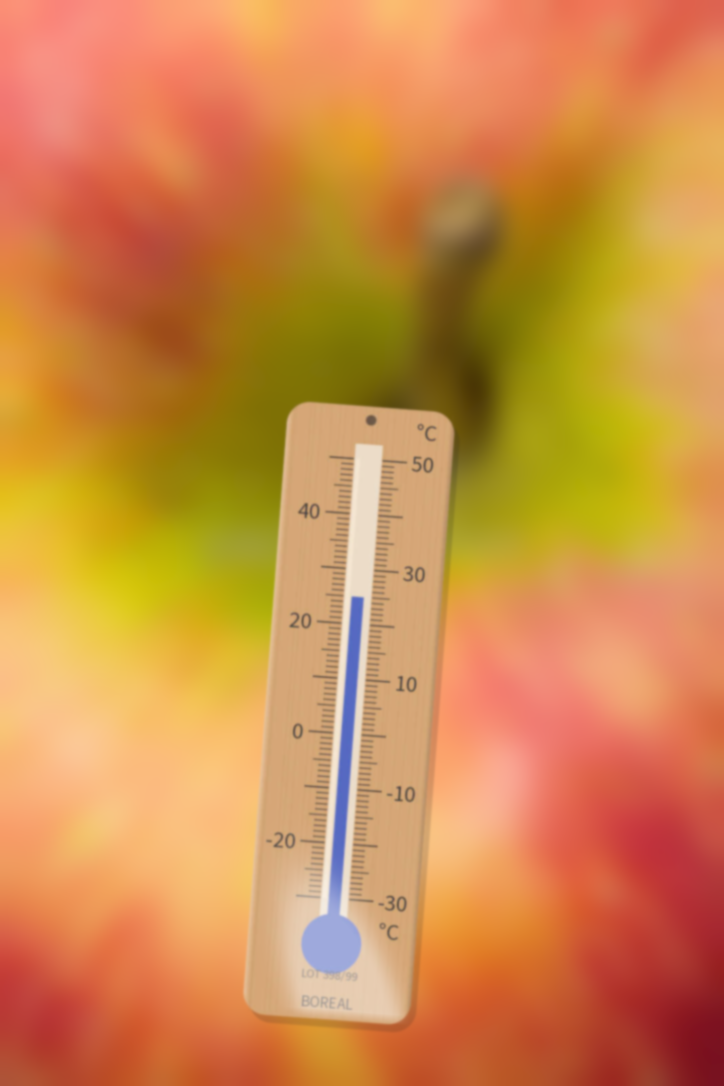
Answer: 25 °C
